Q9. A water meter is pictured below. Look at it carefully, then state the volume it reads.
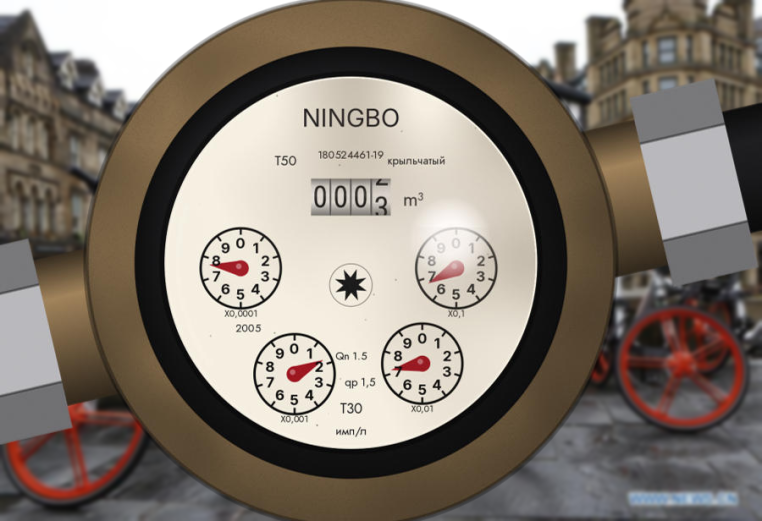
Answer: 2.6717 m³
